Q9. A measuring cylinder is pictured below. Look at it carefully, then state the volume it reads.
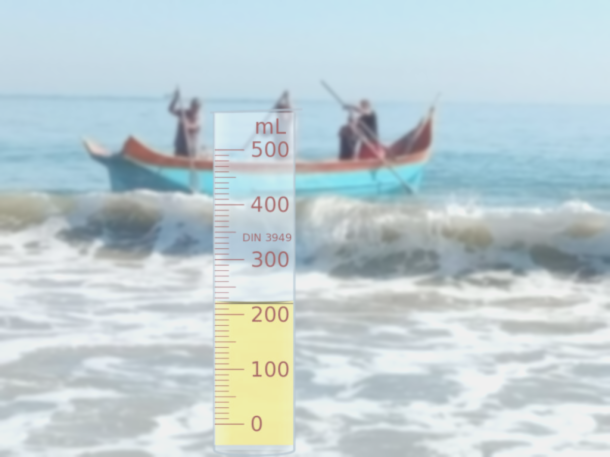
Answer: 220 mL
